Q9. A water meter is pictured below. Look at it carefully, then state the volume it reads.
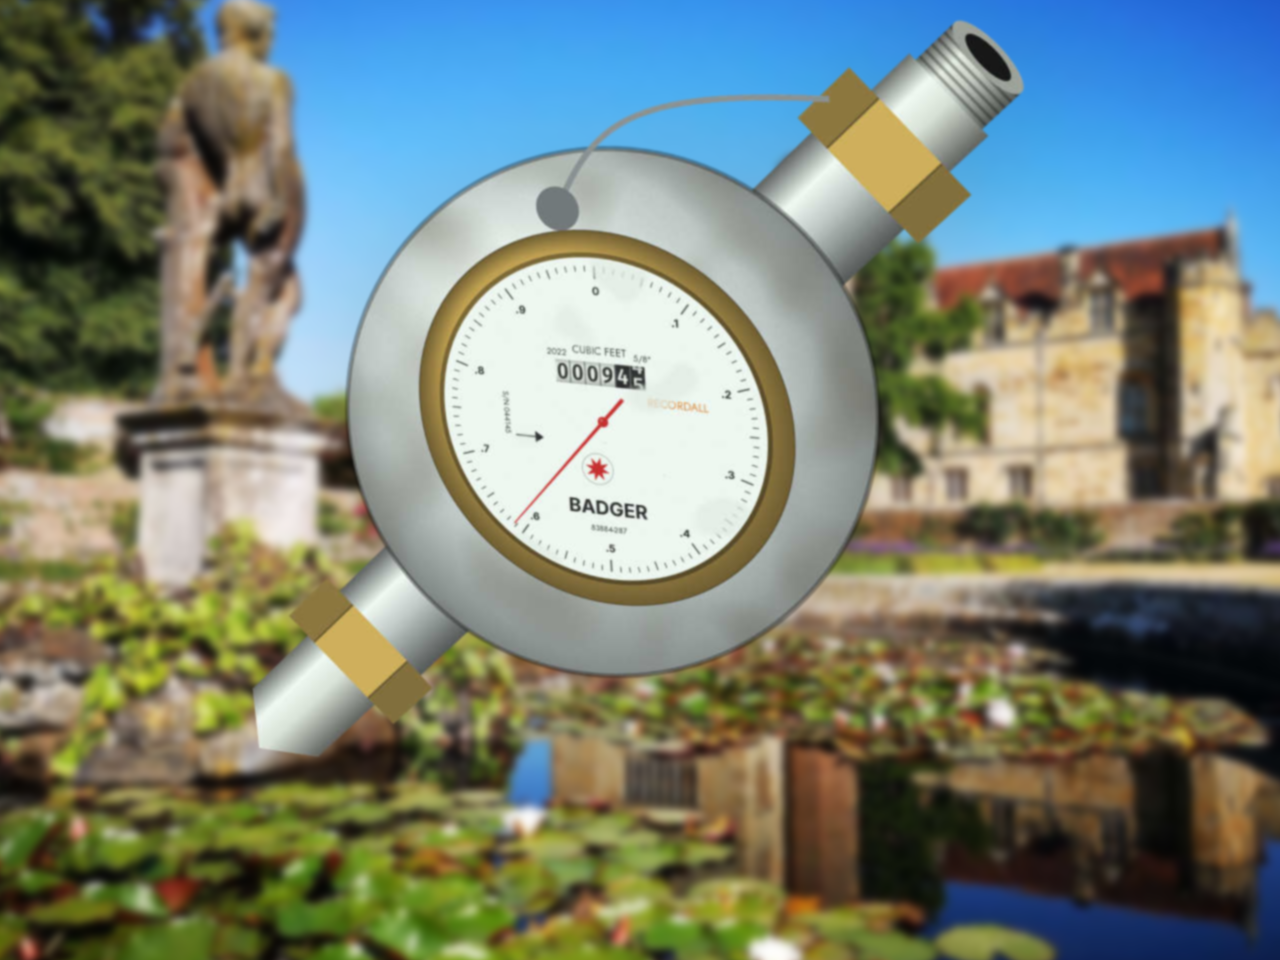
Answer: 944.61 ft³
